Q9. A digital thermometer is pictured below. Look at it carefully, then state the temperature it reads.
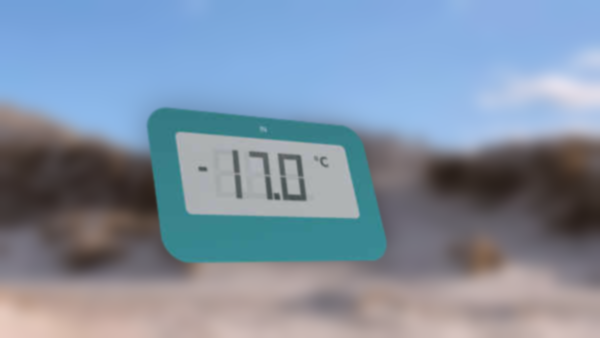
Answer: -17.0 °C
